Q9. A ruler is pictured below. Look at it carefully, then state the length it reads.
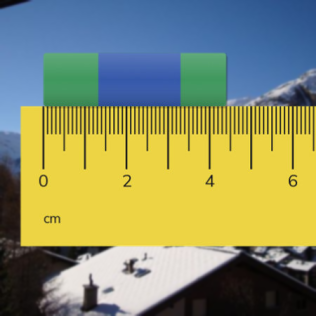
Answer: 4.4 cm
